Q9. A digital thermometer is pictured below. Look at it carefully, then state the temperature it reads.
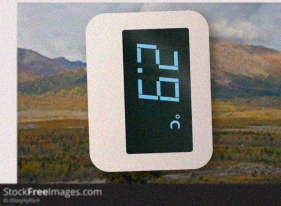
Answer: 2.9 °C
